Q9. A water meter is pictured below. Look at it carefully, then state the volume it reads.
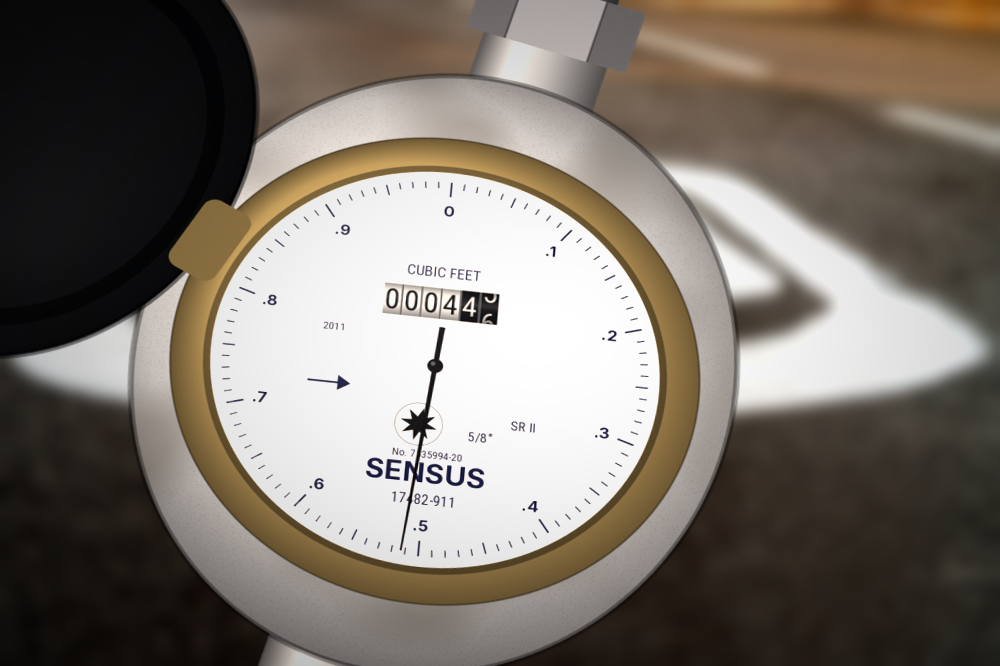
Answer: 445.51 ft³
